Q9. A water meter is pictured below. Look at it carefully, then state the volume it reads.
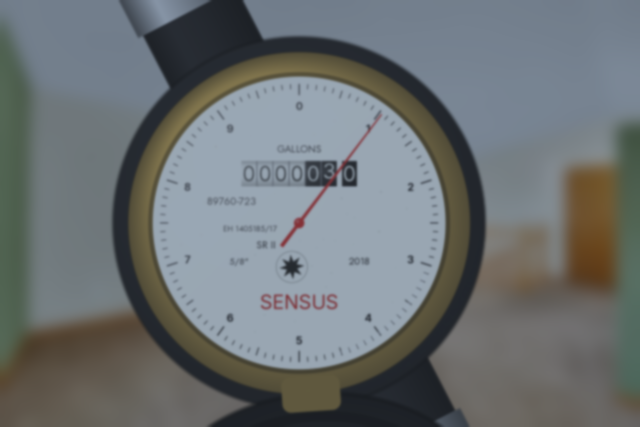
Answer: 31.0 gal
